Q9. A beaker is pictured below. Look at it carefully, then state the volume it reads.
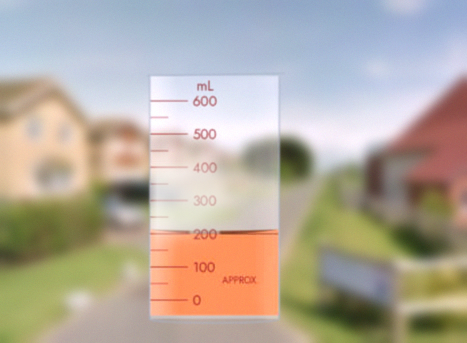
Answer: 200 mL
